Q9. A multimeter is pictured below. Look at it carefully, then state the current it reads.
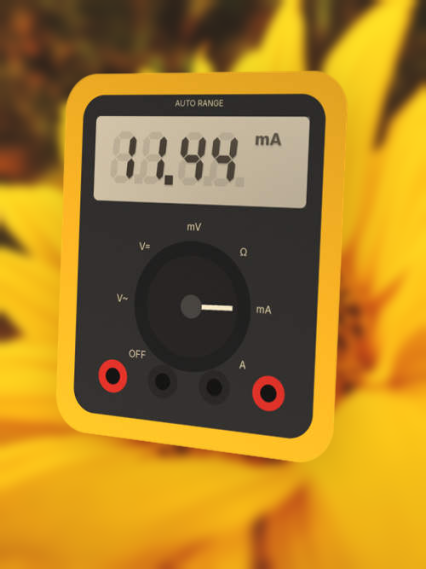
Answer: 11.44 mA
